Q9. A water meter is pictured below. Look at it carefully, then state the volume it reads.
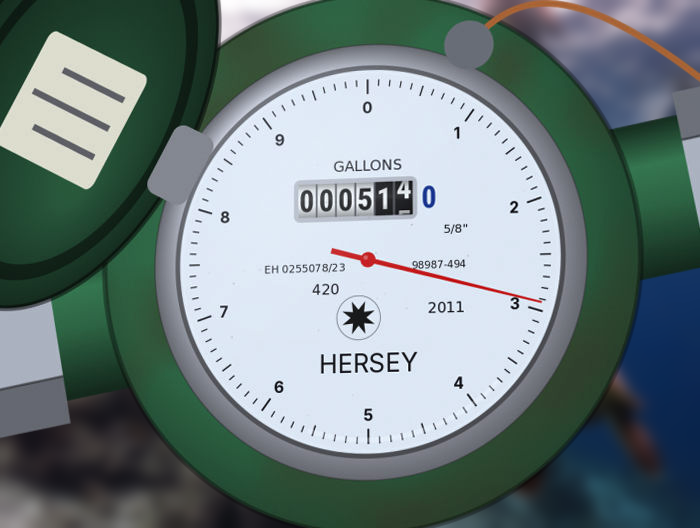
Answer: 5142.9 gal
